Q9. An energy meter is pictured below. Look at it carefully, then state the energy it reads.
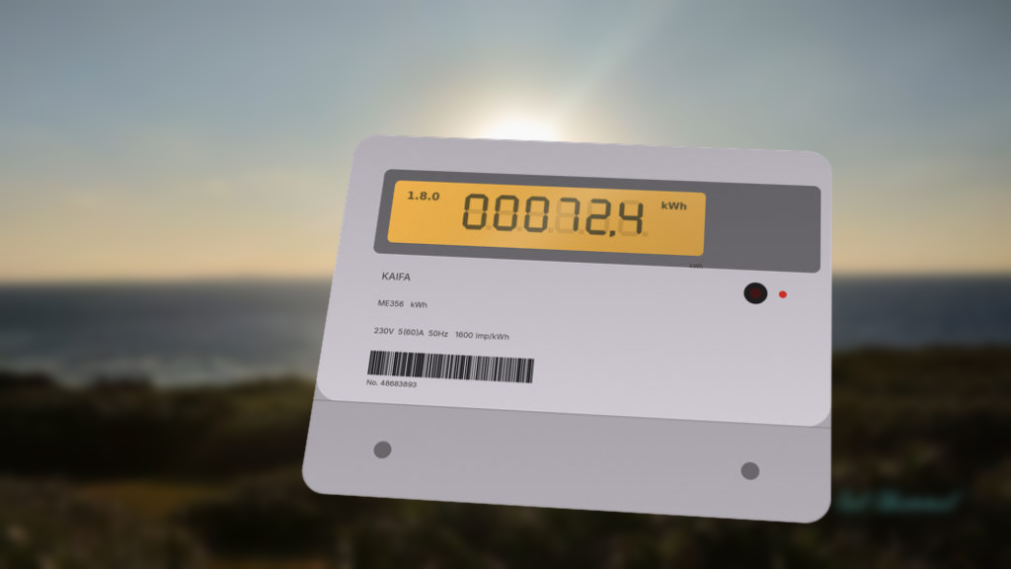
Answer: 72.4 kWh
